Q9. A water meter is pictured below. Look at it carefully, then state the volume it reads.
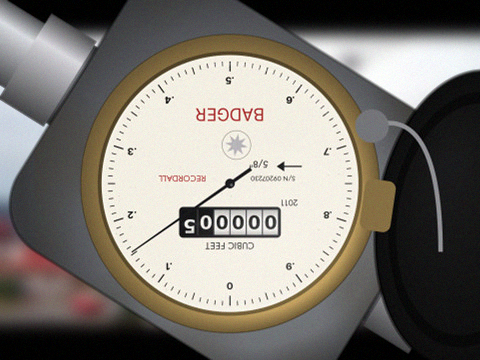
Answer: 5.15 ft³
